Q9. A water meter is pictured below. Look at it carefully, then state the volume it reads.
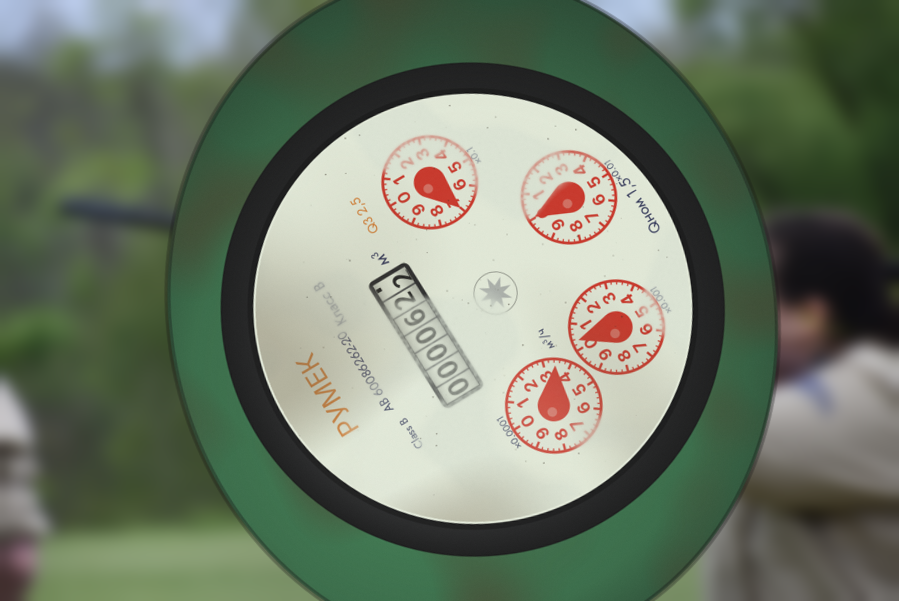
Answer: 621.7003 m³
